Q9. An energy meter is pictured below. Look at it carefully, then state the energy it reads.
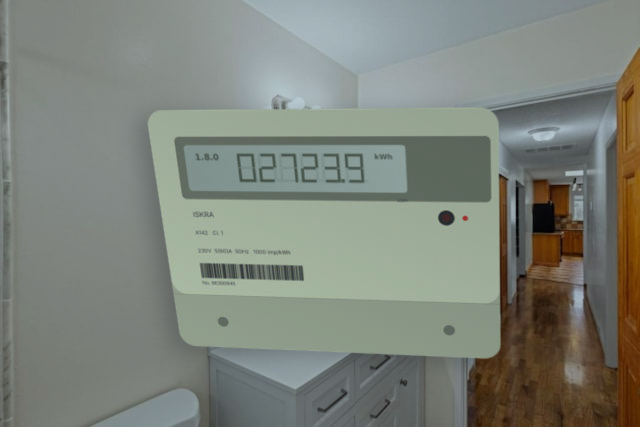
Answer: 2723.9 kWh
